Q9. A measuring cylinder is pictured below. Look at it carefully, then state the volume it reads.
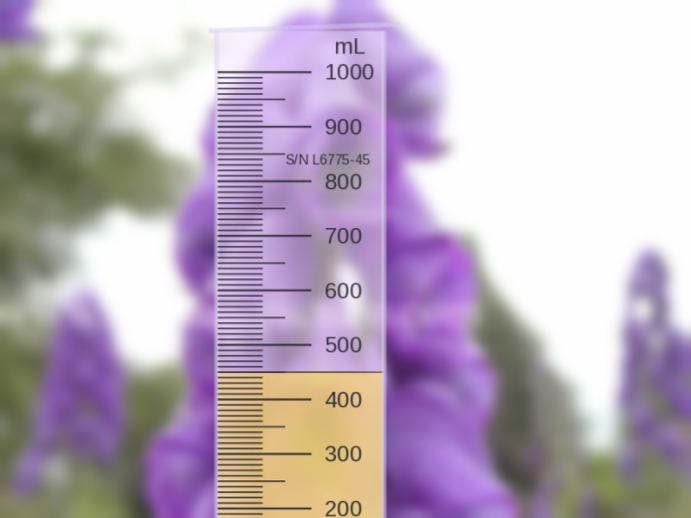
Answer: 450 mL
